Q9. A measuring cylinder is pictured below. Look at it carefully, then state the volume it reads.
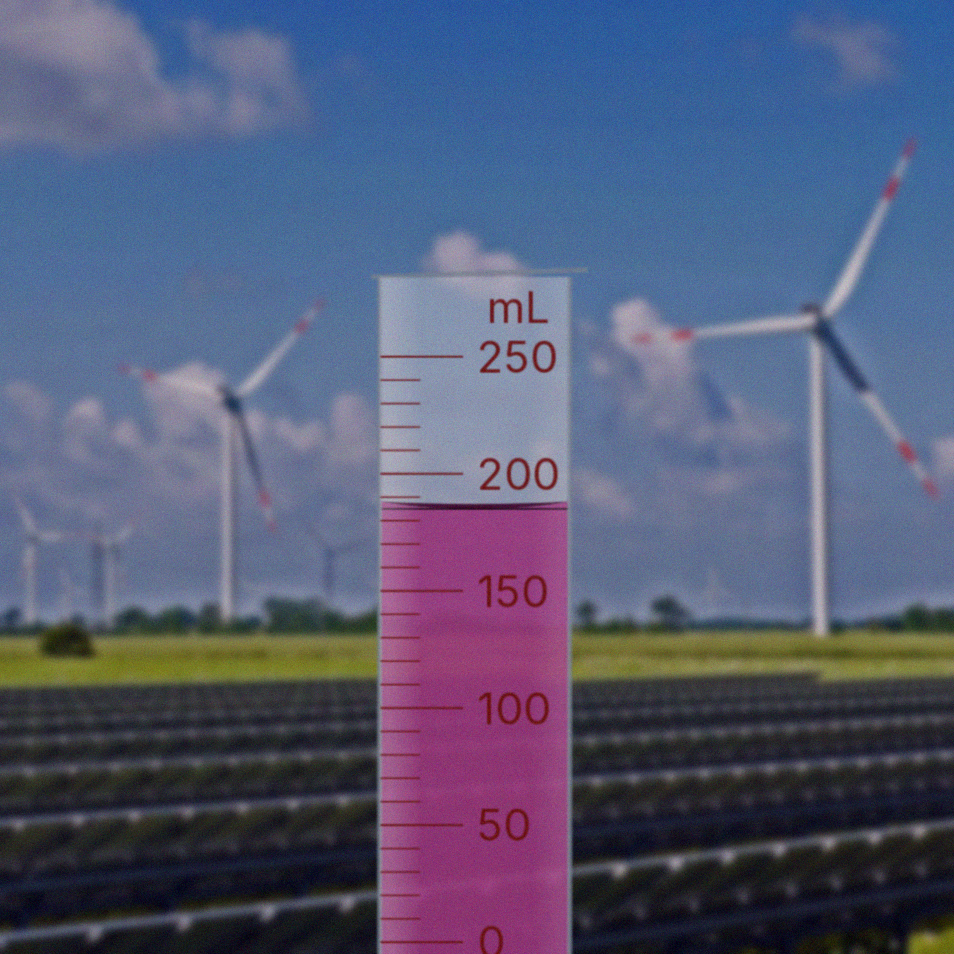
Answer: 185 mL
